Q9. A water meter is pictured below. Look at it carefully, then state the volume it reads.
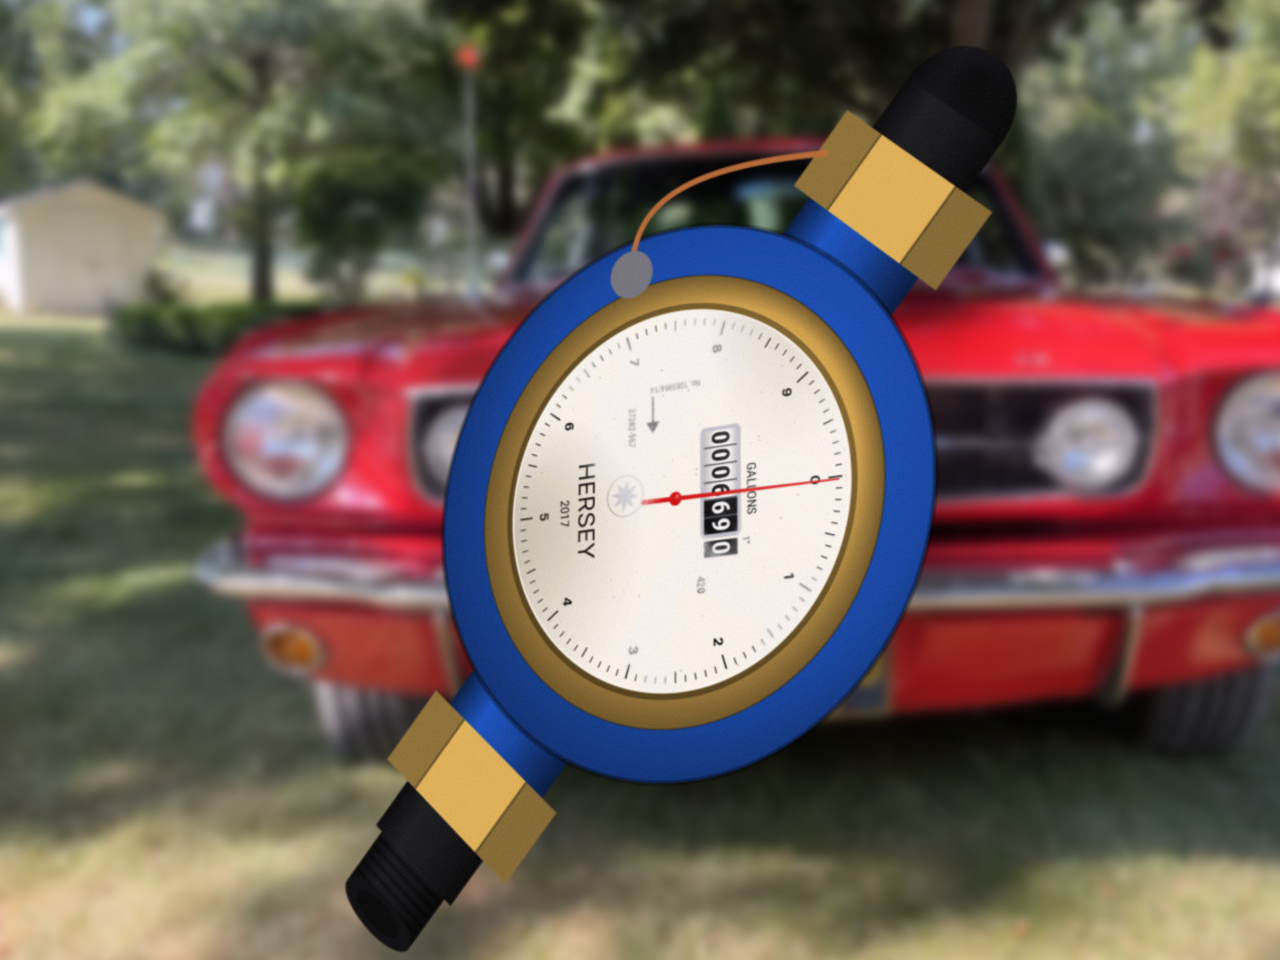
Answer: 6690.0 gal
